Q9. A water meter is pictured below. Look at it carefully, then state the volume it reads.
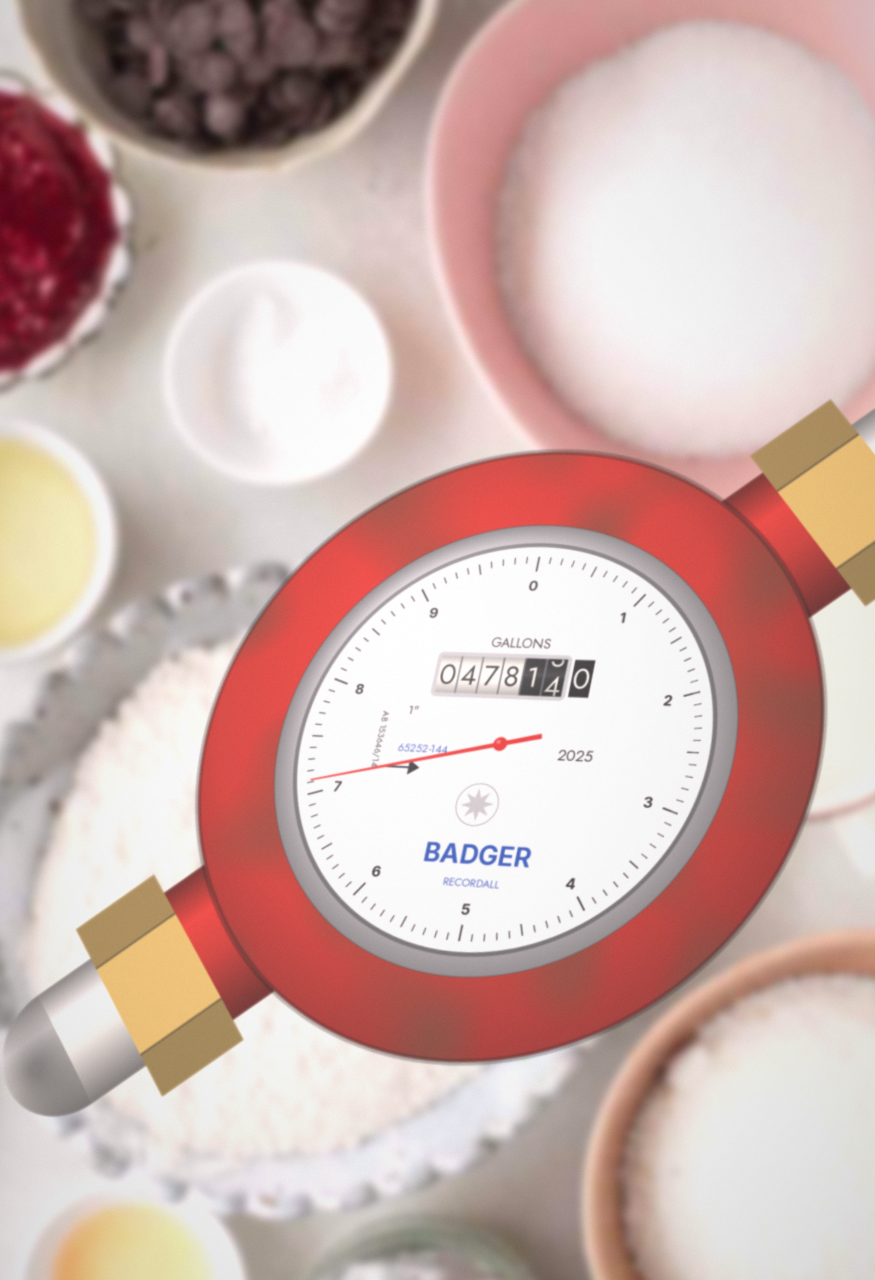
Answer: 478137.1 gal
